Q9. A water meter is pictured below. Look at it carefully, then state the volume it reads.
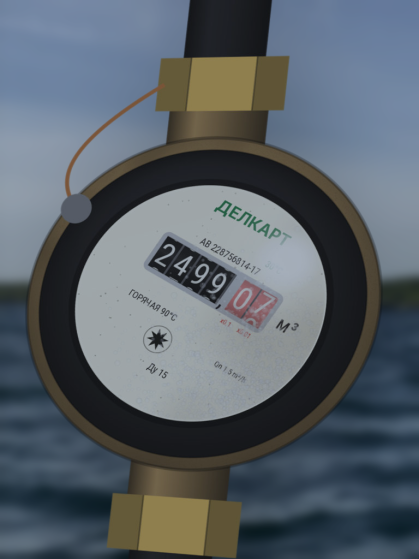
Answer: 2499.07 m³
